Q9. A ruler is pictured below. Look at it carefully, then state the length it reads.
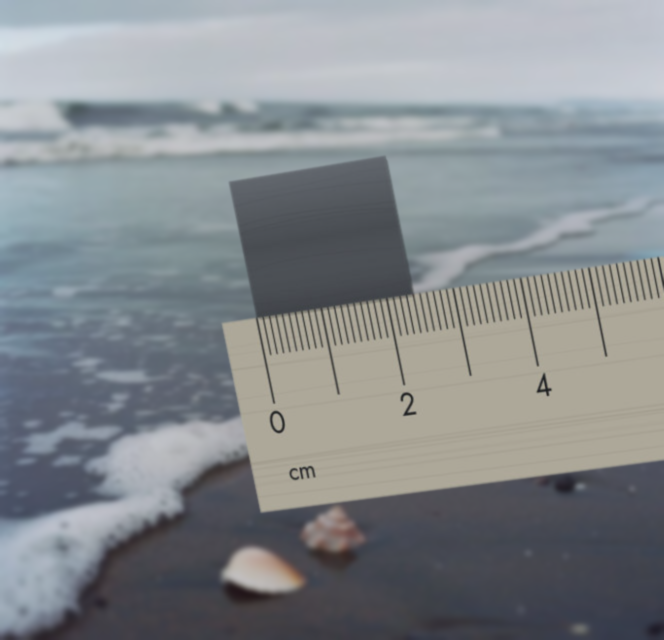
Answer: 2.4 cm
